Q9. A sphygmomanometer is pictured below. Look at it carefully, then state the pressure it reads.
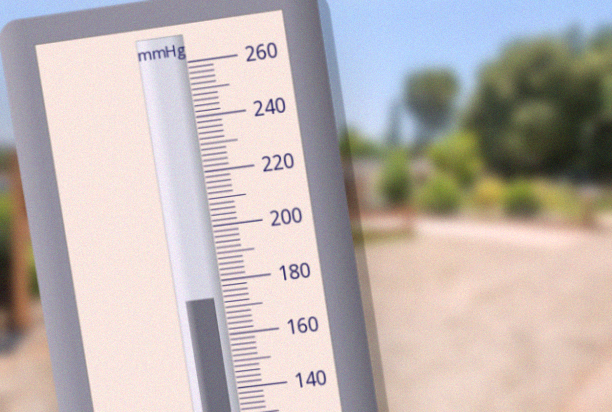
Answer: 174 mmHg
